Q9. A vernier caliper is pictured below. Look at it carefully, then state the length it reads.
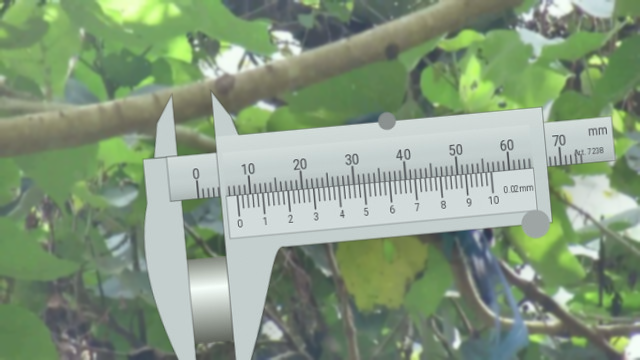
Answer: 7.5 mm
